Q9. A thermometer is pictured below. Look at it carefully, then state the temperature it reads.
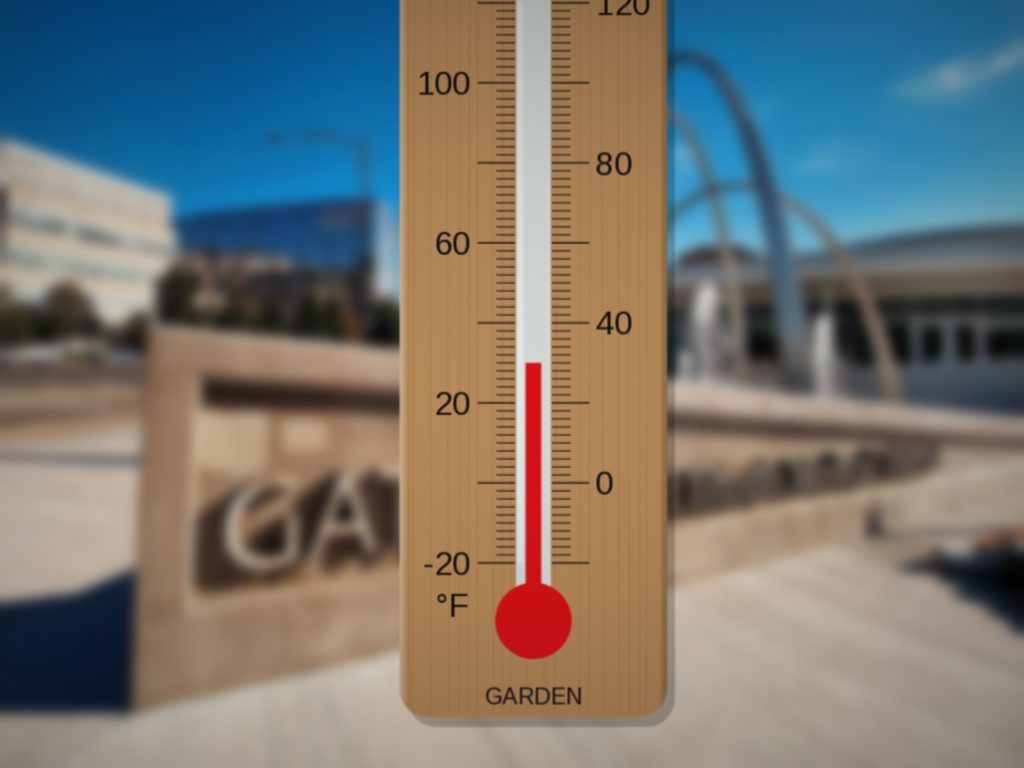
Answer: 30 °F
